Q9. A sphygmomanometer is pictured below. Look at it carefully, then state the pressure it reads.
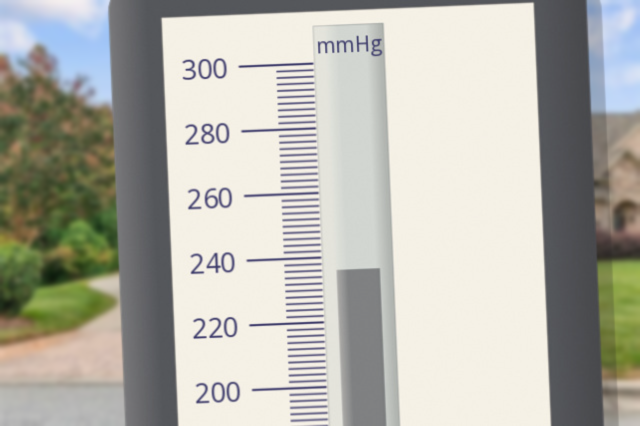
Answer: 236 mmHg
